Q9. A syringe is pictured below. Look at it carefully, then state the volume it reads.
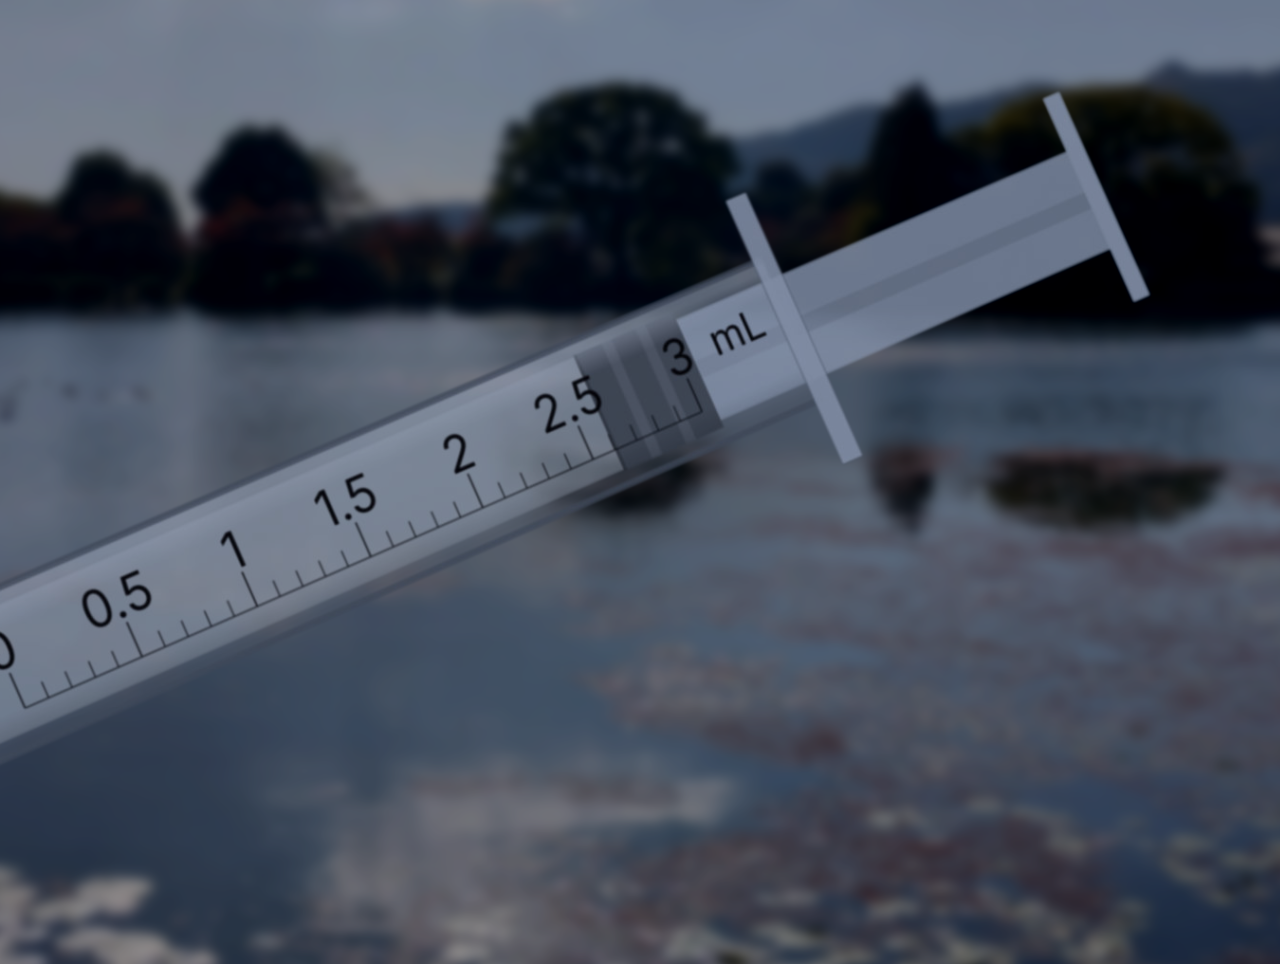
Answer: 2.6 mL
